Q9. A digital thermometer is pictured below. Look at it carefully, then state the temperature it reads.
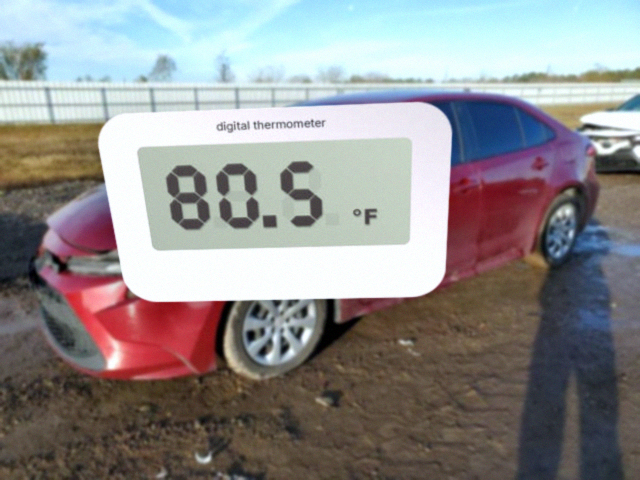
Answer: 80.5 °F
